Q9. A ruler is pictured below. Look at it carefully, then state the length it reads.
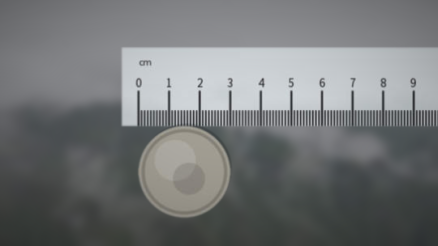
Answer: 3 cm
